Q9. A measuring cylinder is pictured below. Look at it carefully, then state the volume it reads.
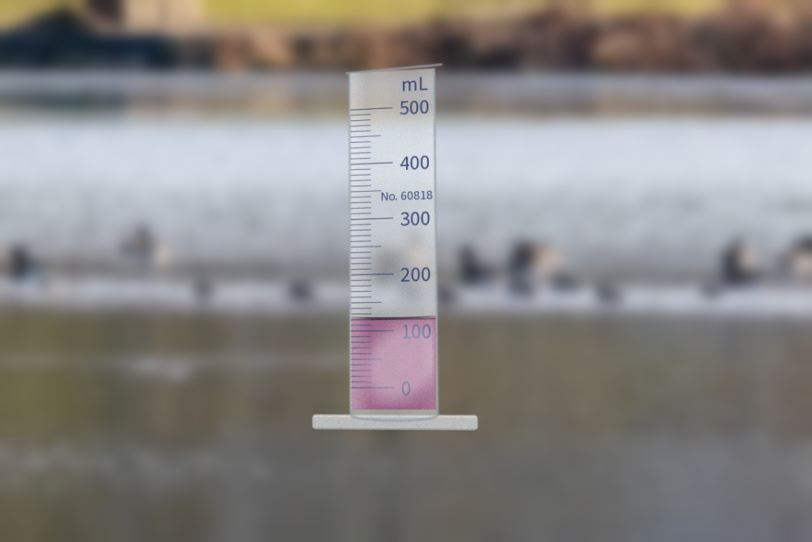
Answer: 120 mL
